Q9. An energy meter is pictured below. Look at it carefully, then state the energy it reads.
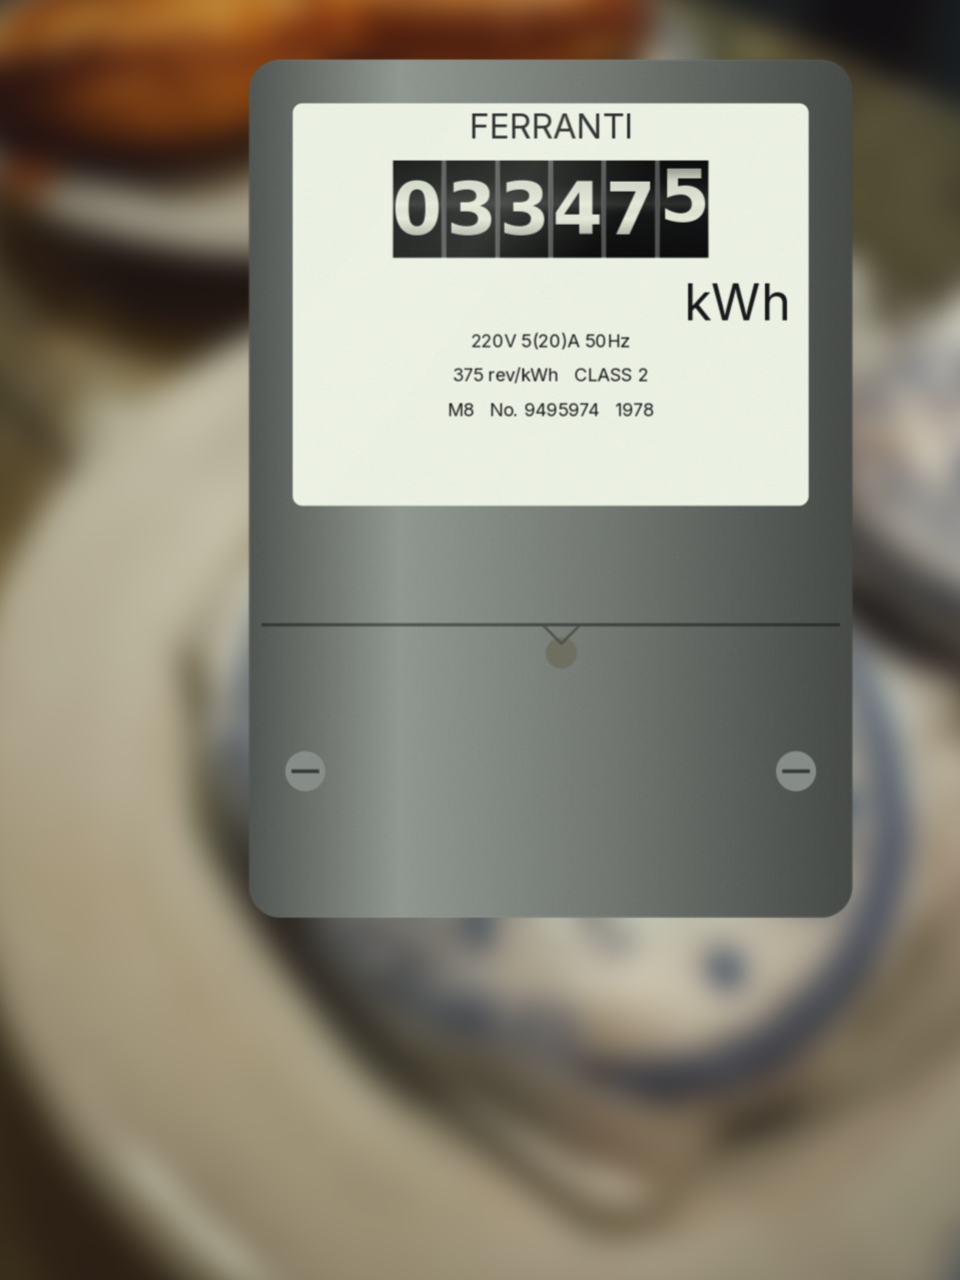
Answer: 33475 kWh
